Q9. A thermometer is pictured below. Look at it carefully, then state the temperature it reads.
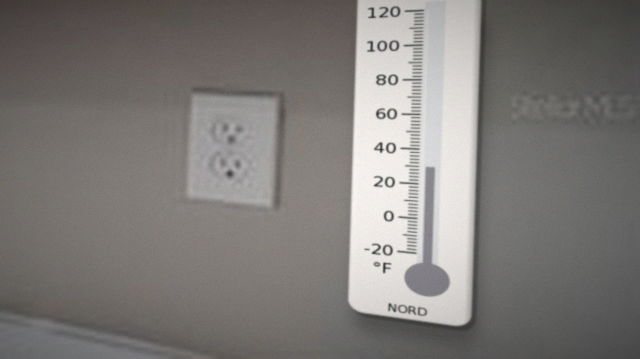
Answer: 30 °F
